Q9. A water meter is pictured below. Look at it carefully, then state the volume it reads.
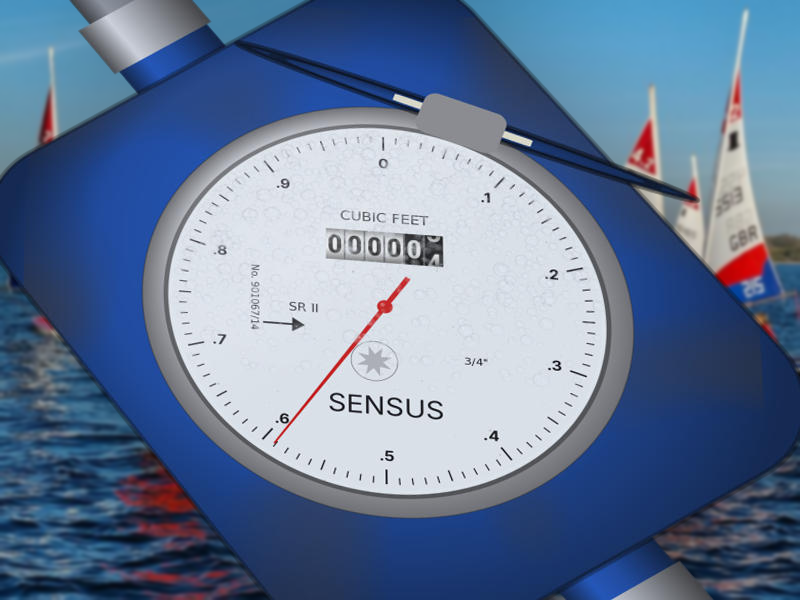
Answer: 3.59 ft³
